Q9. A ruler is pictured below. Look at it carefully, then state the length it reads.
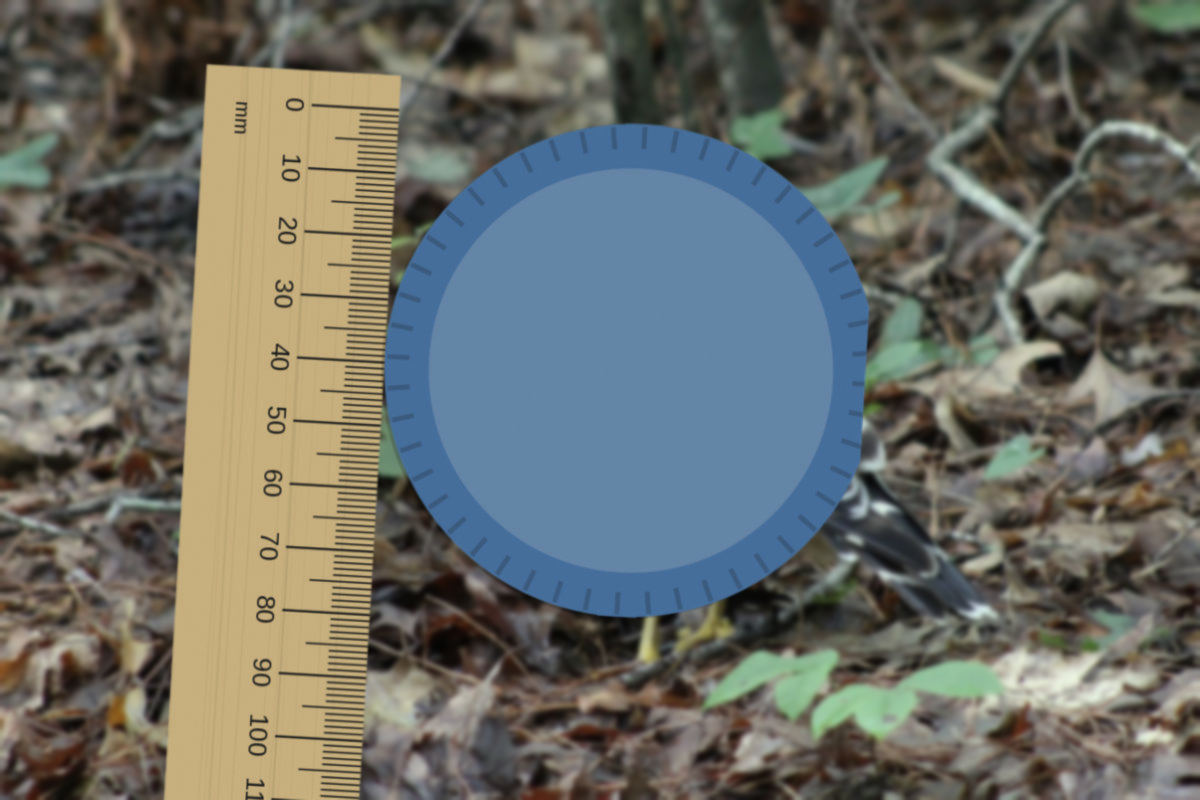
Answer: 78 mm
